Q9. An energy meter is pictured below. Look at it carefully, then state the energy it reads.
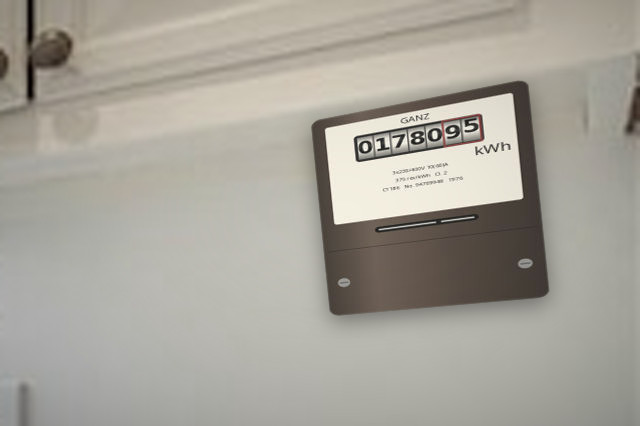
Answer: 1780.95 kWh
